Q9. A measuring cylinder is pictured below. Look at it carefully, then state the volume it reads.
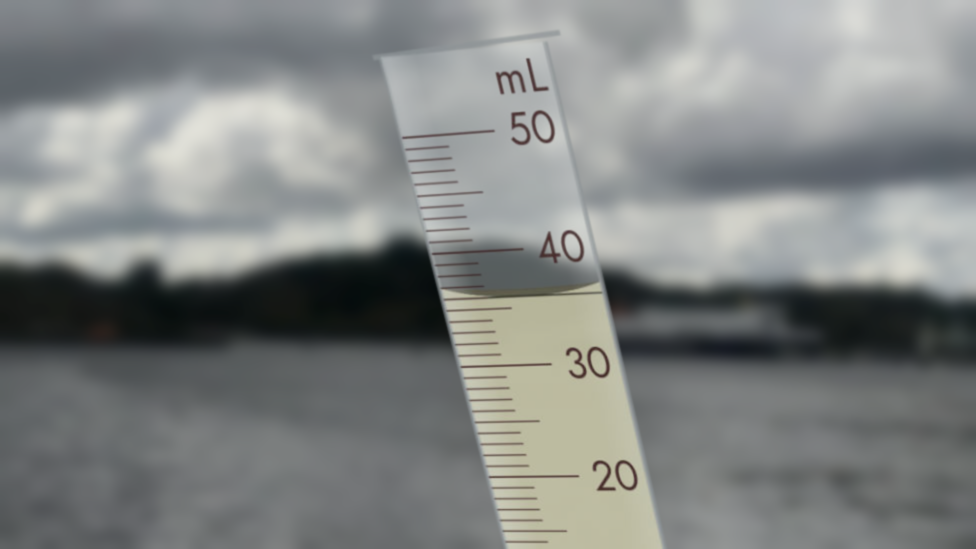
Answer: 36 mL
